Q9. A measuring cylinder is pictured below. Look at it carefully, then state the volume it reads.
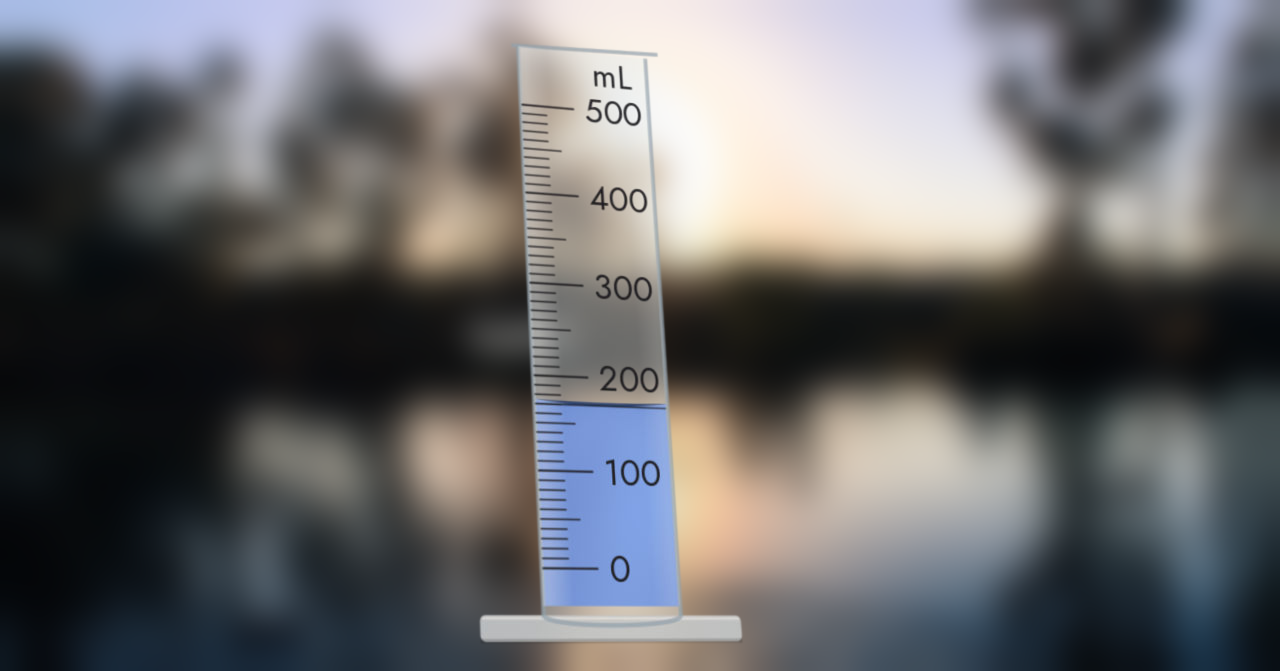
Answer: 170 mL
